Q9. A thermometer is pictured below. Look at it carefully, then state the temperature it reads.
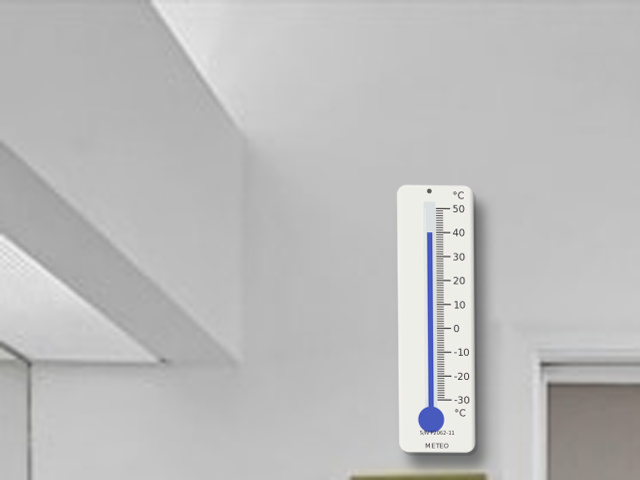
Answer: 40 °C
